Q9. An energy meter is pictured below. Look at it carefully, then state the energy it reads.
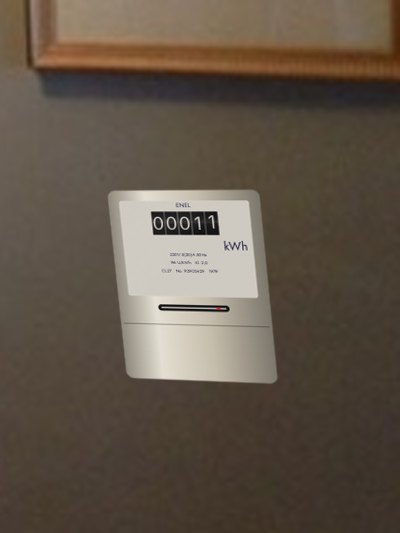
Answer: 11 kWh
